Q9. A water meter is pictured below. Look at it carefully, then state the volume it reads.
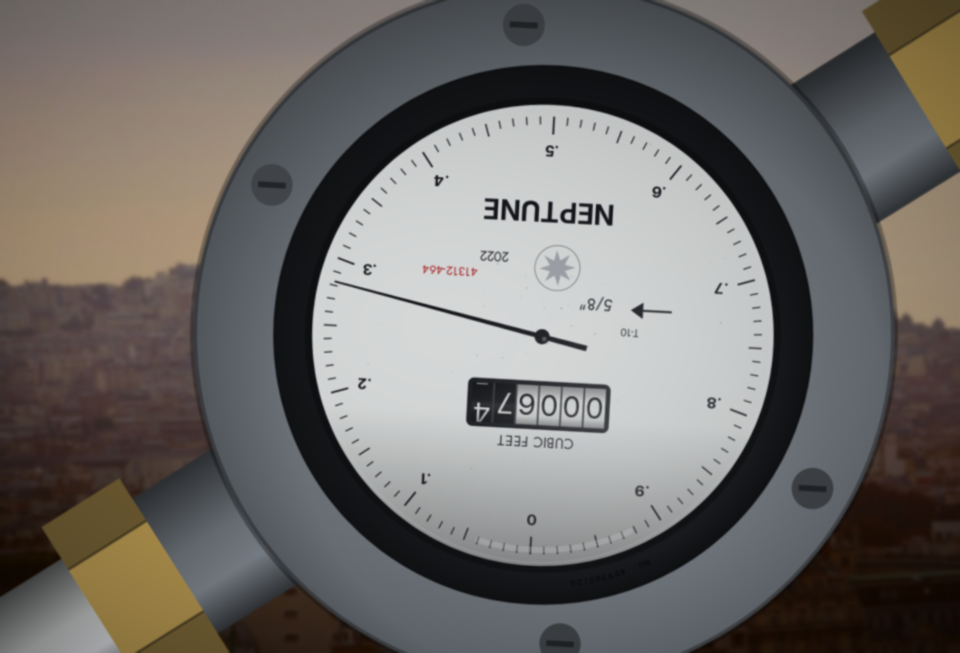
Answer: 674.28 ft³
